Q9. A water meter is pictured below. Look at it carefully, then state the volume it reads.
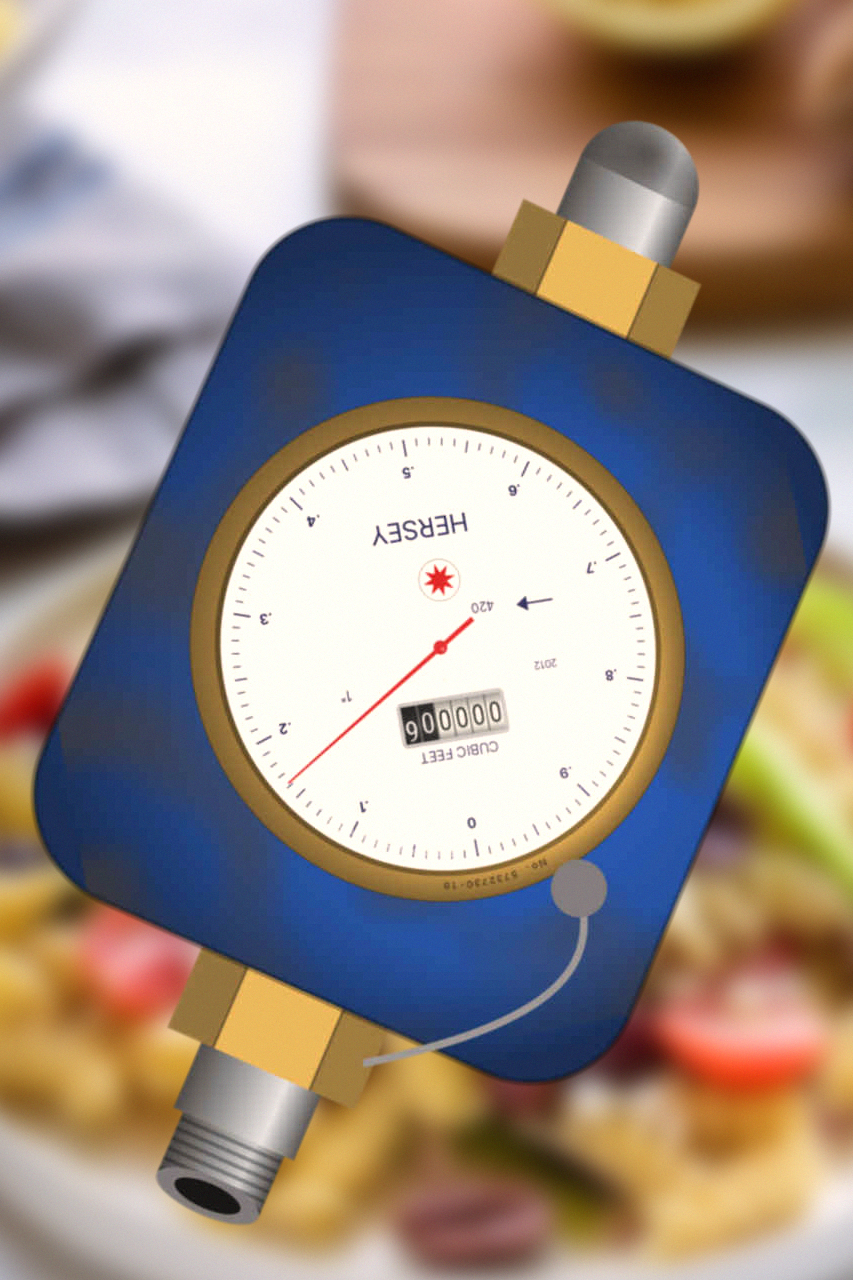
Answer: 6.16 ft³
